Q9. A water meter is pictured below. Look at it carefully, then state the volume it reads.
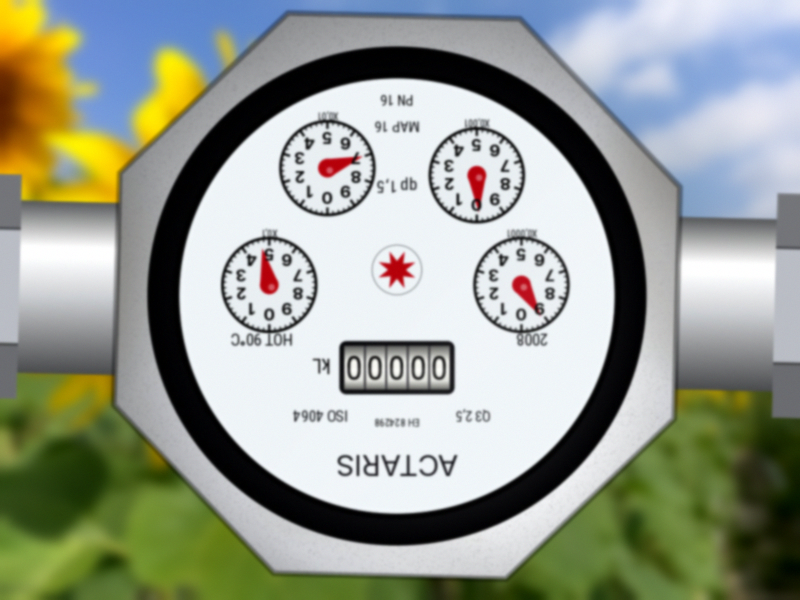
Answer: 0.4699 kL
